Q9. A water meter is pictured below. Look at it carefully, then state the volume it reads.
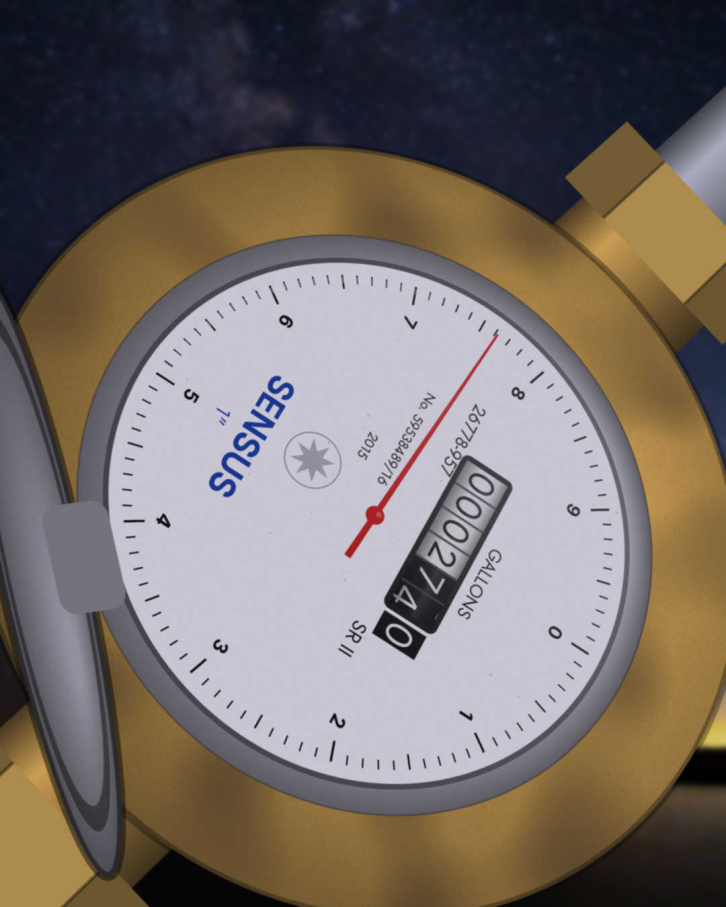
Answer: 2737.6 gal
